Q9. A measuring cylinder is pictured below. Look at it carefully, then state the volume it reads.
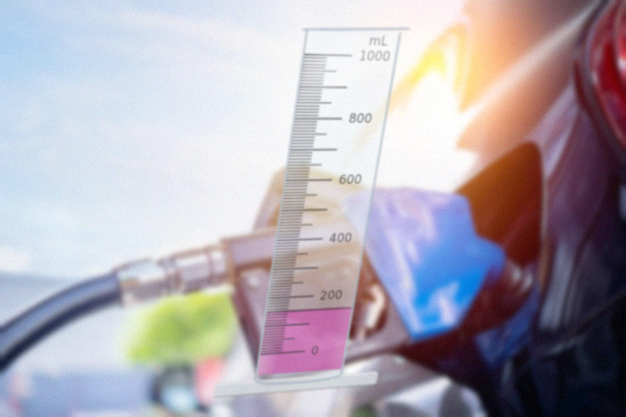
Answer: 150 mL
